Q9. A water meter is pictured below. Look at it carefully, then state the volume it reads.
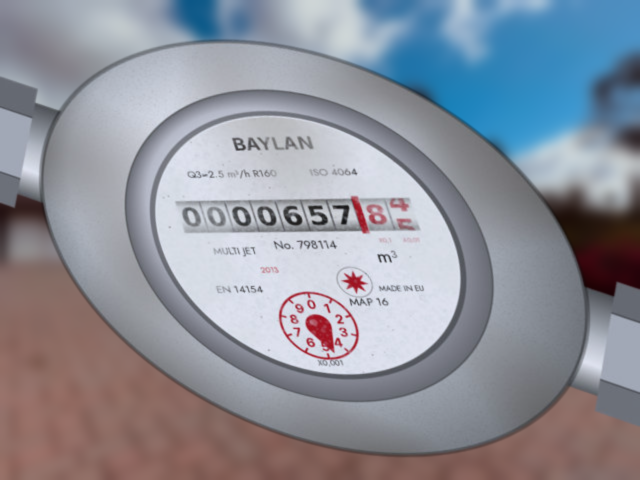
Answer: 657.844 m³
